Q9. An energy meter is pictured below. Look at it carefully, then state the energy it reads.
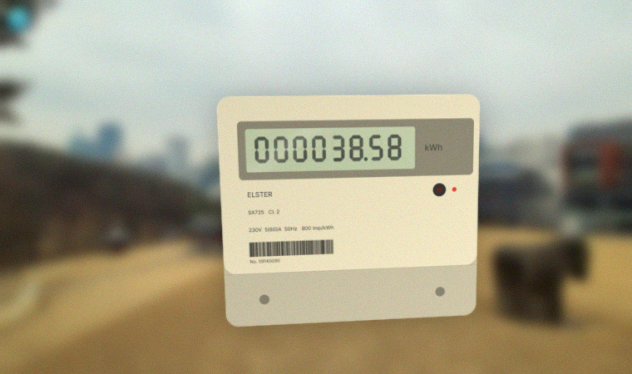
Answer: 38.58 kWh
